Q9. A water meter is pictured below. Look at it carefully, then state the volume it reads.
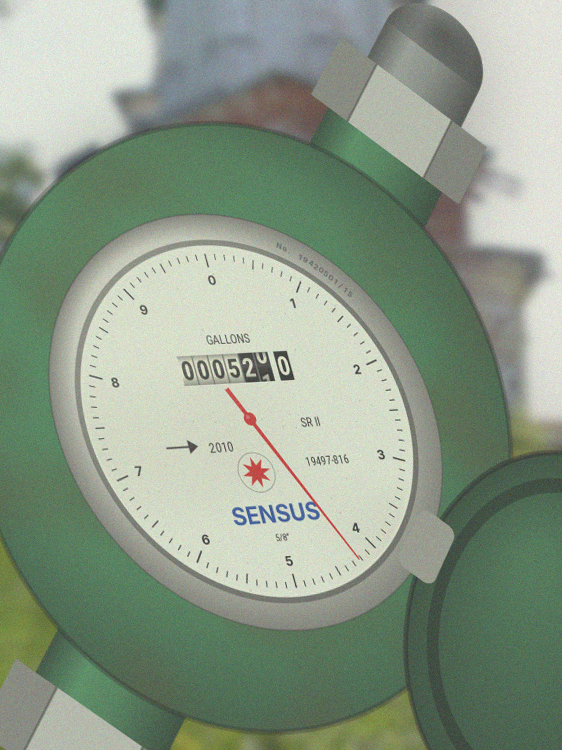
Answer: 5204.2 gal
